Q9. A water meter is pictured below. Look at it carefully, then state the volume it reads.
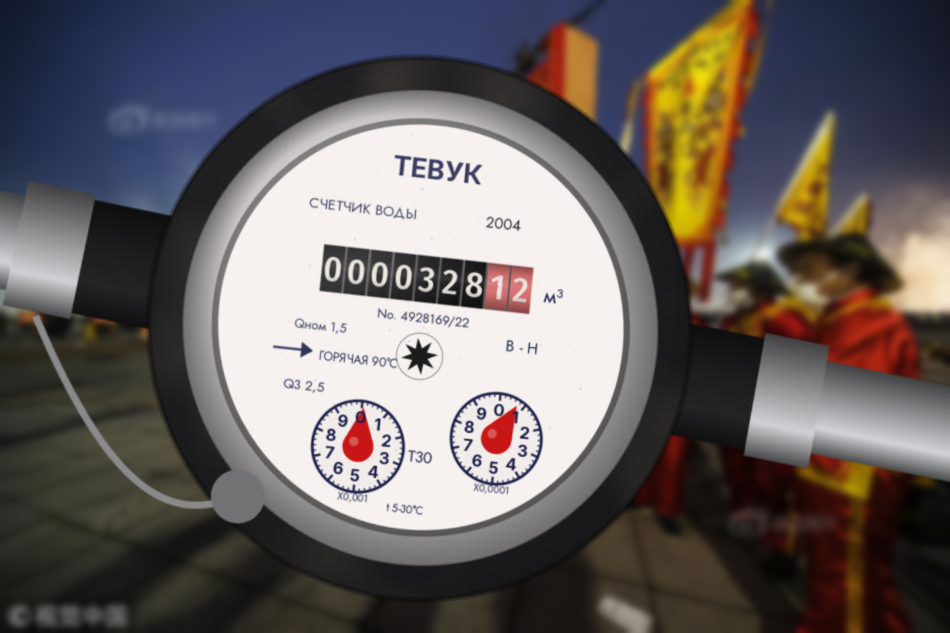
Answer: 328.1200 m³
